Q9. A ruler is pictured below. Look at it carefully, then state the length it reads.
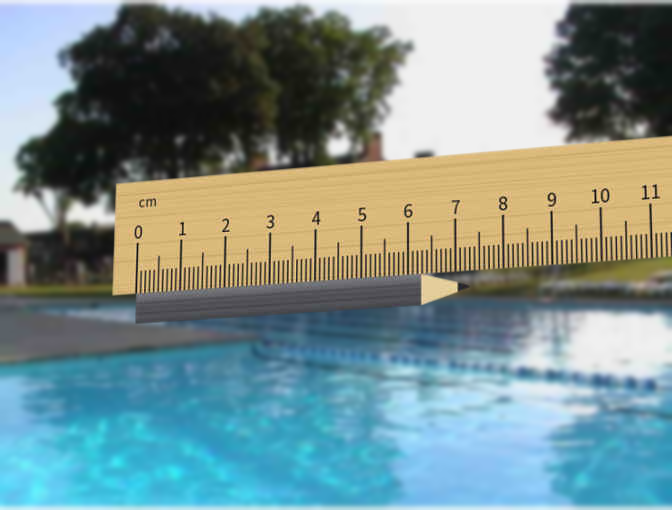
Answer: 7.3 cm
